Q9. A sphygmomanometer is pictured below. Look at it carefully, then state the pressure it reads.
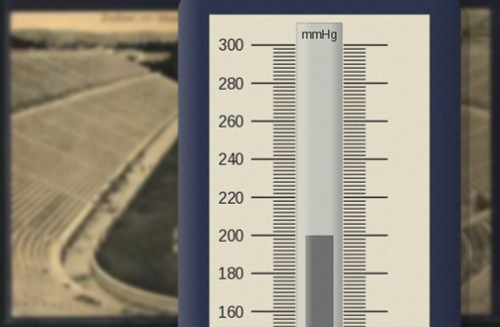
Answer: 200 mmHg
